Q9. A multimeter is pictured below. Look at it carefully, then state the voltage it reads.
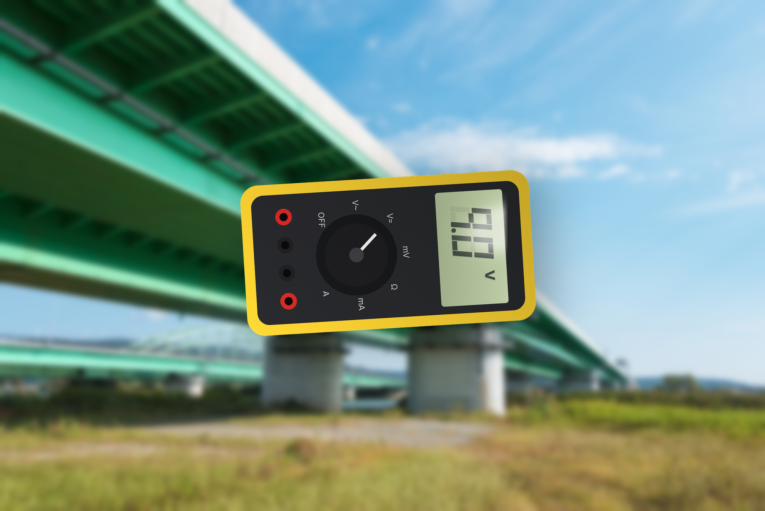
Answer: 9.0 V
